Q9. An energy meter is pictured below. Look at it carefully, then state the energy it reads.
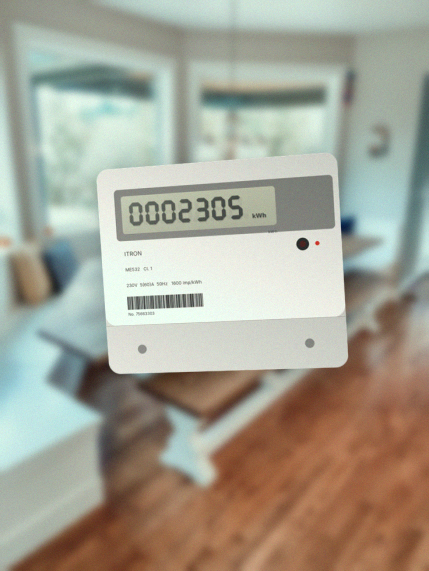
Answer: 2305 kWh
